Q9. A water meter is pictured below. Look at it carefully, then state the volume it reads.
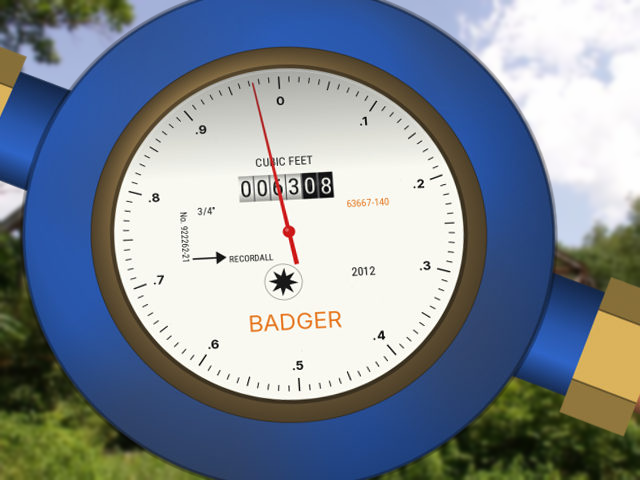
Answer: 6307.97 ft³
